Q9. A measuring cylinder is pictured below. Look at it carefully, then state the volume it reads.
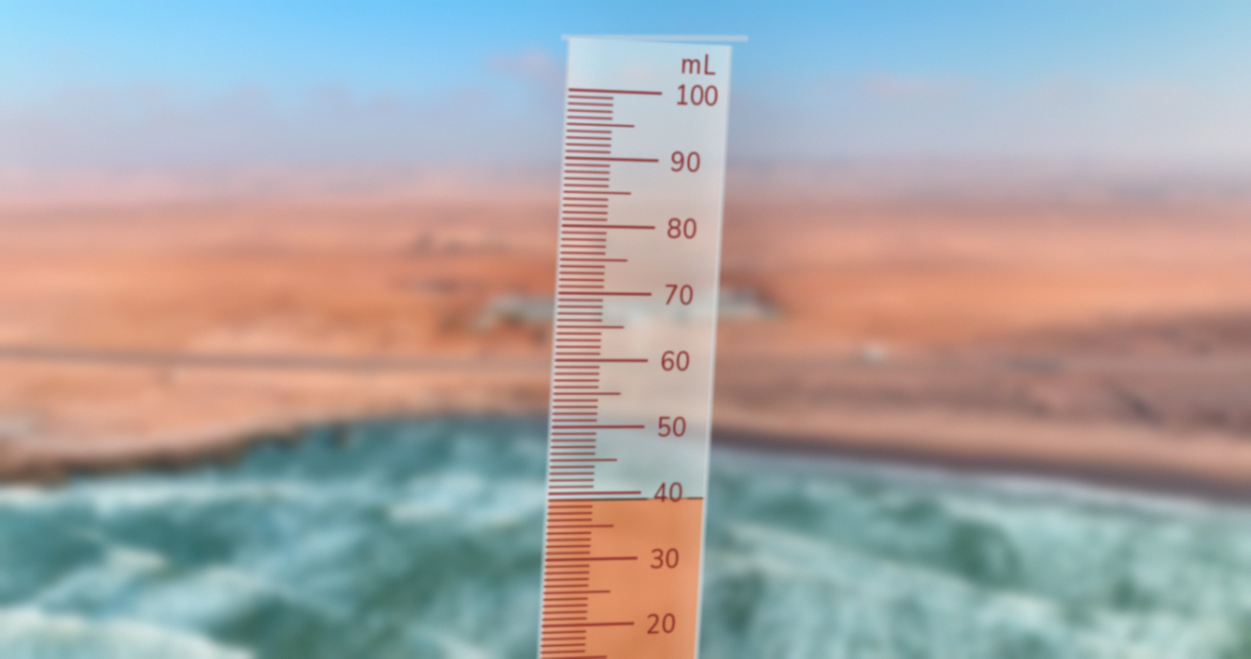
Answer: 39 mL
